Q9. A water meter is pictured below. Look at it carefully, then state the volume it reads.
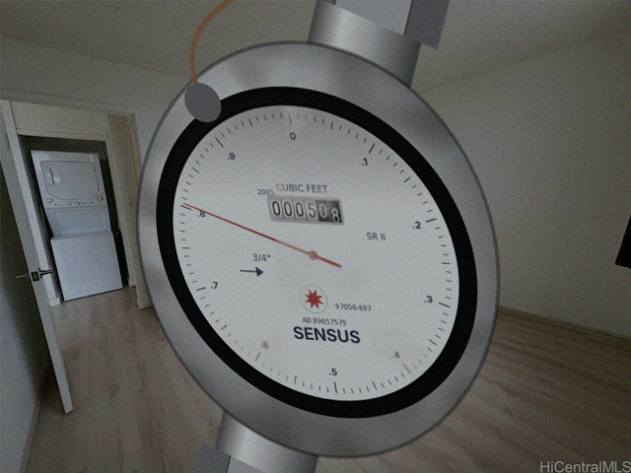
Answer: 507.80 ft³
